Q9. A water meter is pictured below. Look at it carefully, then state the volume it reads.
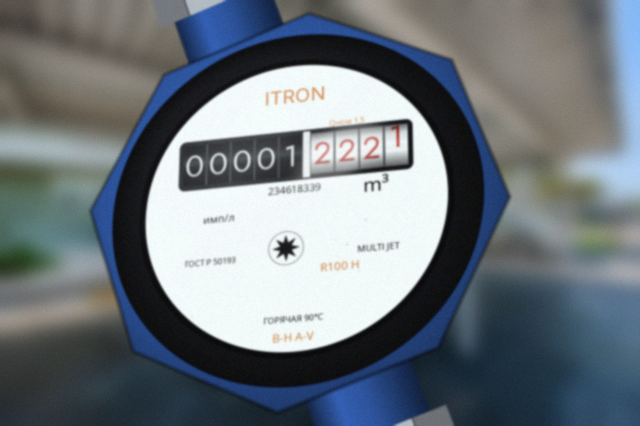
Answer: 1.2221 m³
